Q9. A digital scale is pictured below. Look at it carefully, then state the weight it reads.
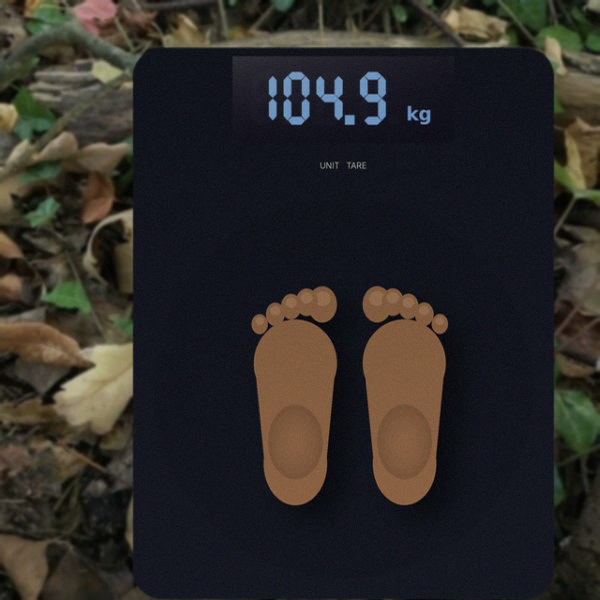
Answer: 104.9 kg
